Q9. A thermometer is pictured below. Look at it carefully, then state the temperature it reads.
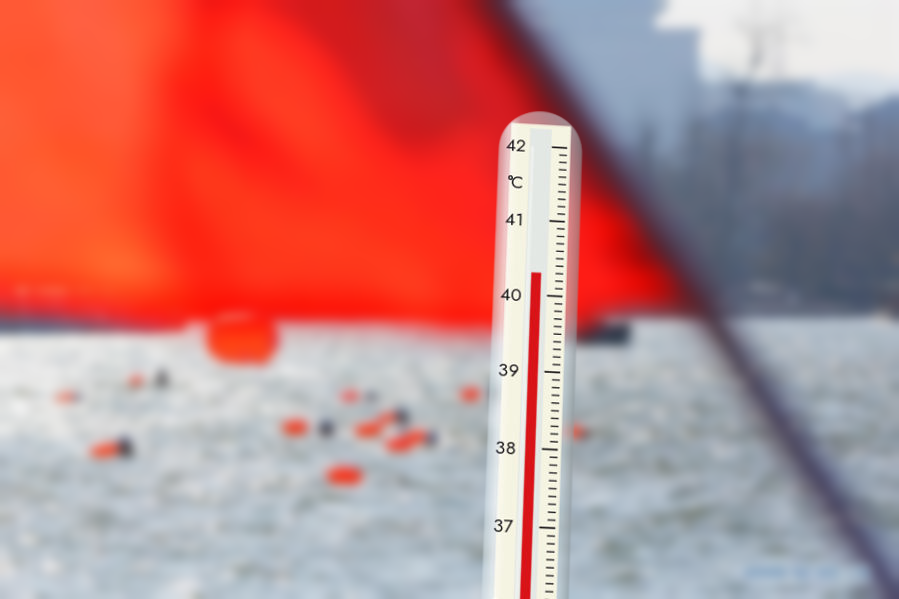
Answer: 40.3 °C
